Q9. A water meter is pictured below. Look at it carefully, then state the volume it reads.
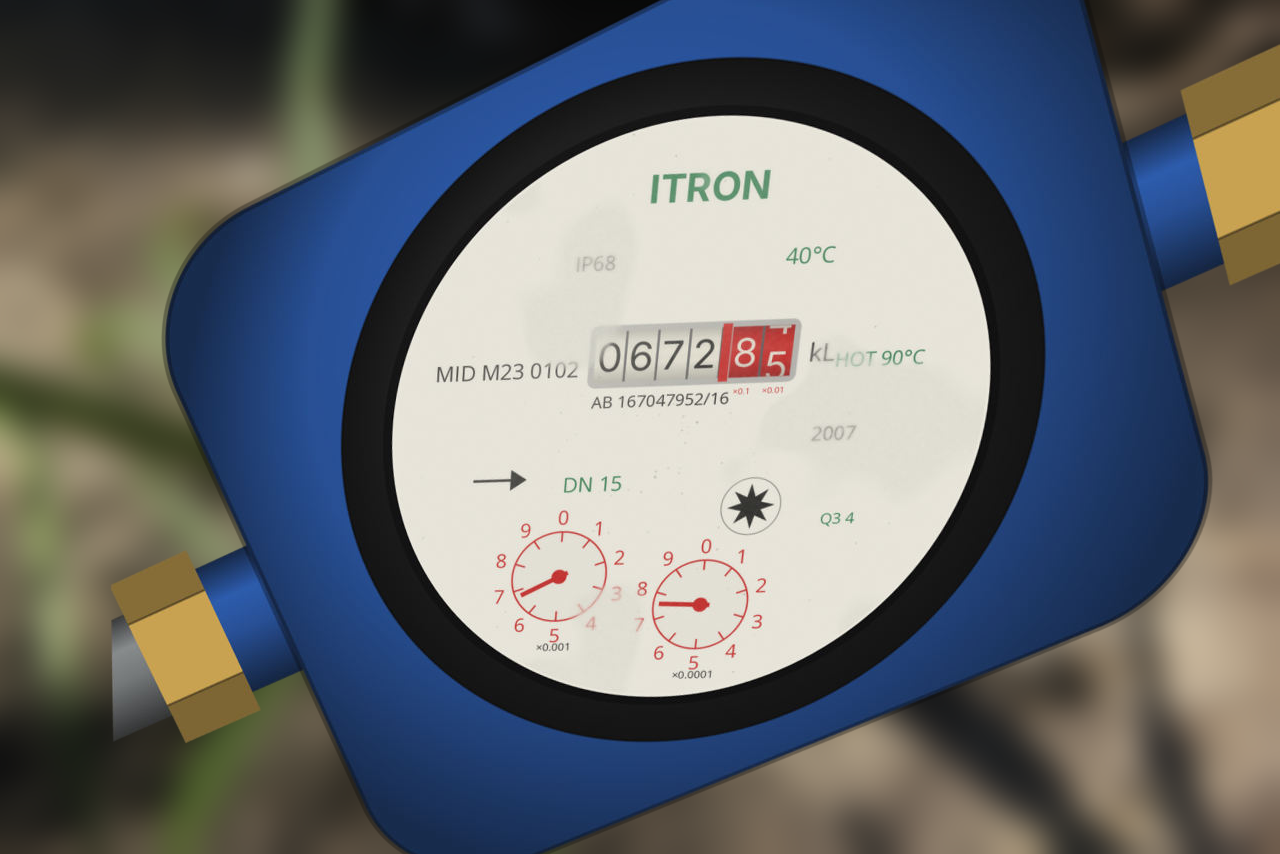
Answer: 672.8467 kL
